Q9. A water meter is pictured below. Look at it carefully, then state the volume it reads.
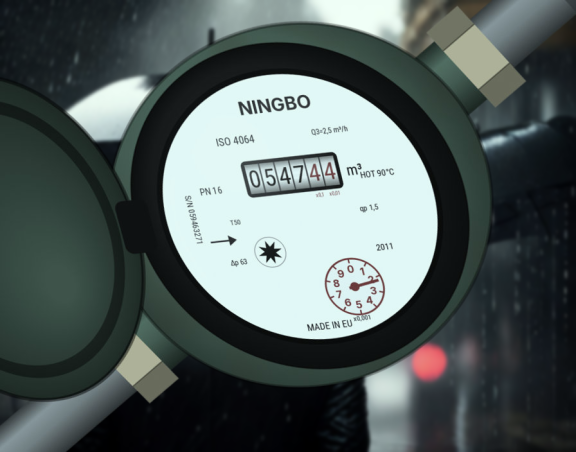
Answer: 547.442 m³
